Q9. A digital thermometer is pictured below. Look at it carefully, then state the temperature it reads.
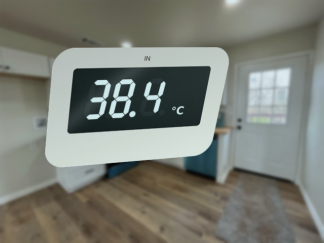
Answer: 38.4 °C
